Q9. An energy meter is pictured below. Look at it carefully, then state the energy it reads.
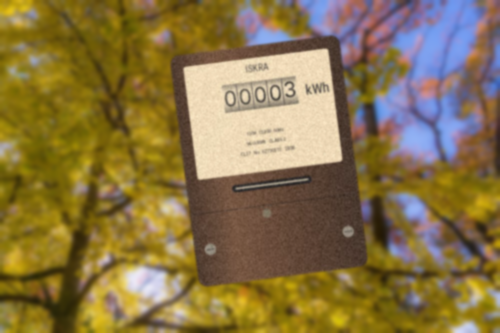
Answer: 3 kWh
